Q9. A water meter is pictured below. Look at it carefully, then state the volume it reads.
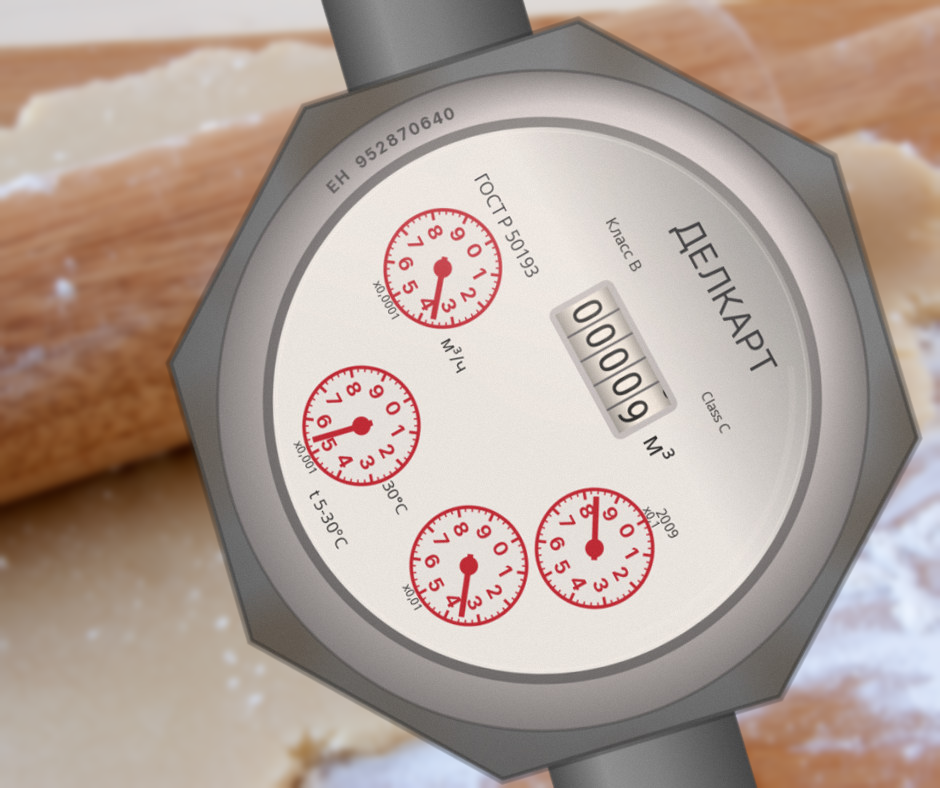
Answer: 8.8353 m³
